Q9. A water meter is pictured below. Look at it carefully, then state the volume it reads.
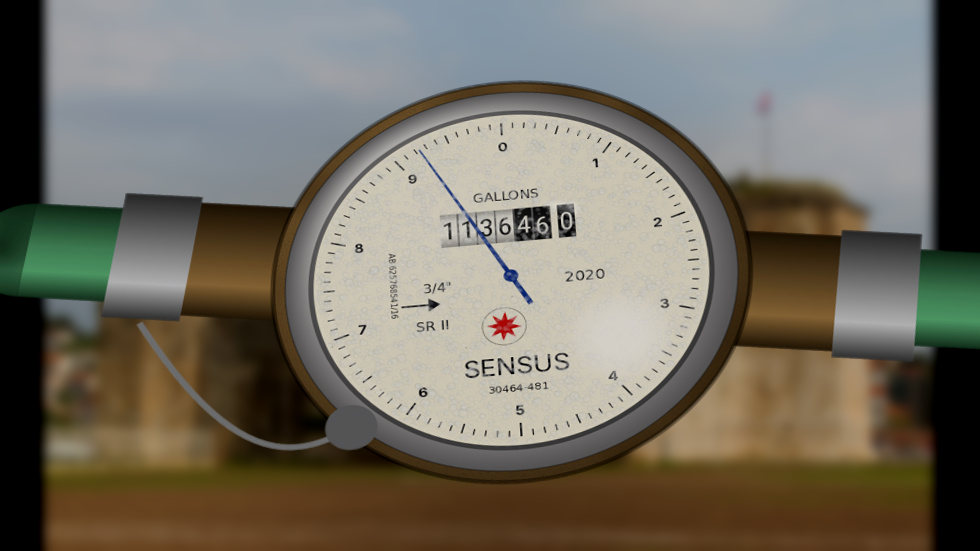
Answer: 1136459.2 gal
